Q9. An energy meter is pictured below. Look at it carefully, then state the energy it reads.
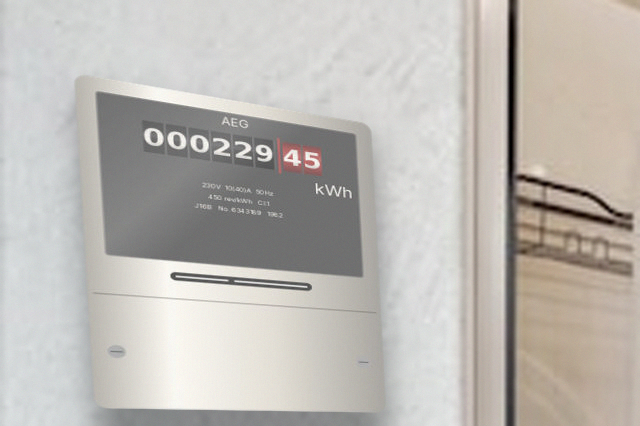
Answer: 229.45 kWh
